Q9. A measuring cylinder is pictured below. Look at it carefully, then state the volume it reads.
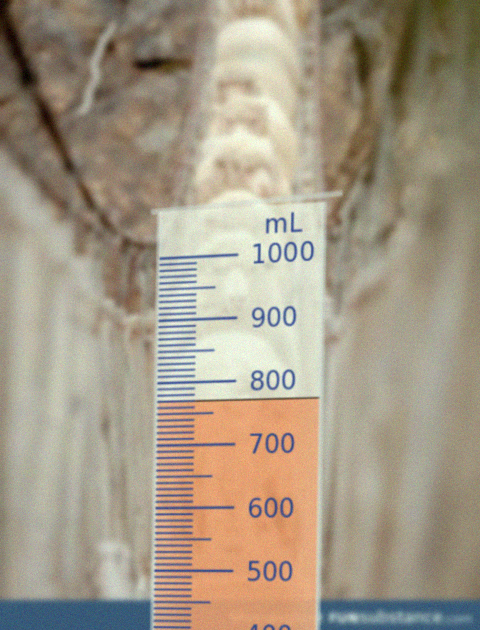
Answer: 770 mL
